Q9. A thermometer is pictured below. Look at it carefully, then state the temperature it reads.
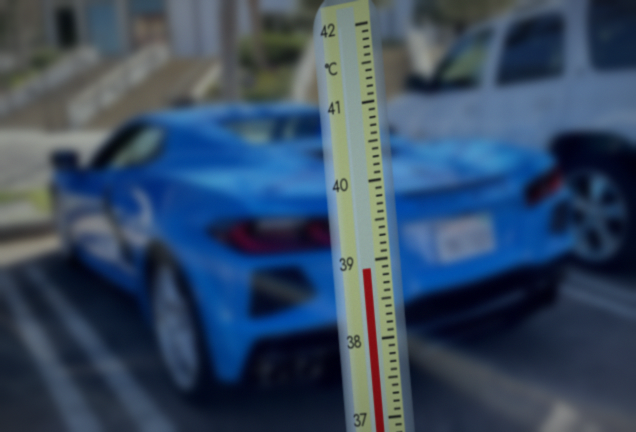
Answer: 38.9 °C
